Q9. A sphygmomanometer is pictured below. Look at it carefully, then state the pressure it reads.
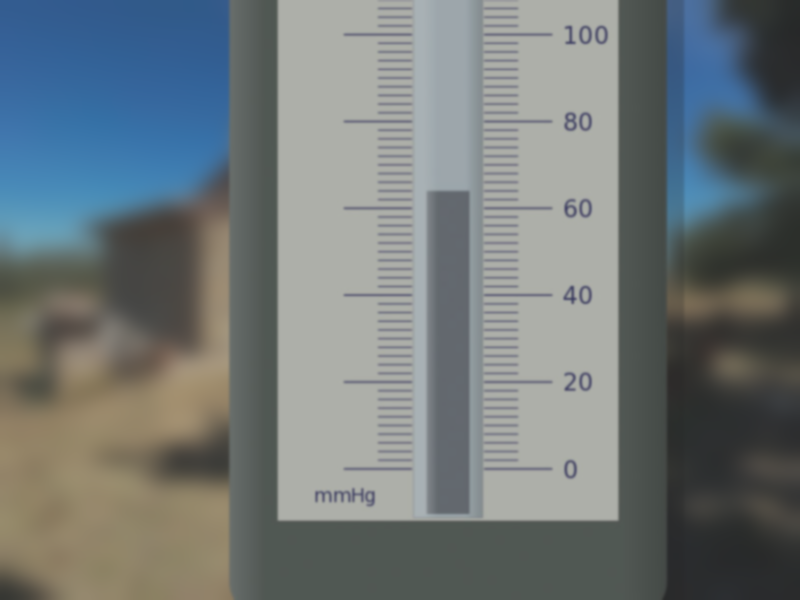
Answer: 64 mmHg
